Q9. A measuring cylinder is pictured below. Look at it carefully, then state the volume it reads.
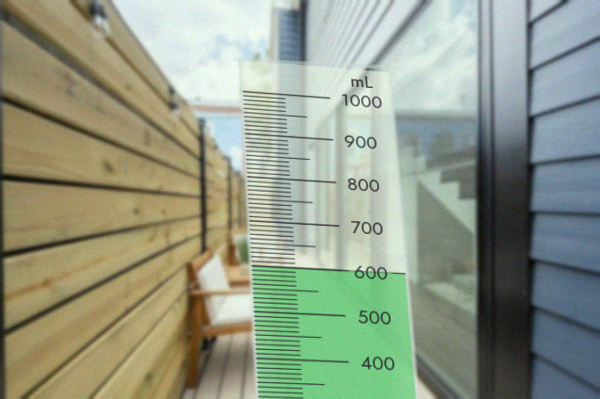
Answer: 600 mL
